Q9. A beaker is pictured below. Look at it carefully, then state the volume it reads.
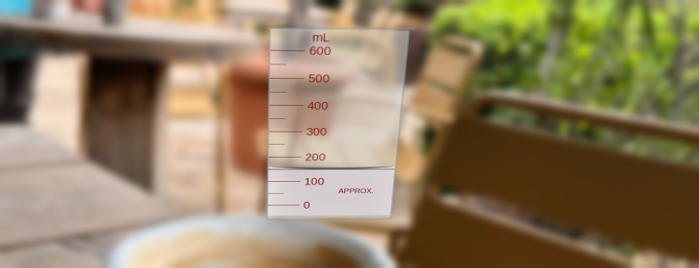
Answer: 150 mL
